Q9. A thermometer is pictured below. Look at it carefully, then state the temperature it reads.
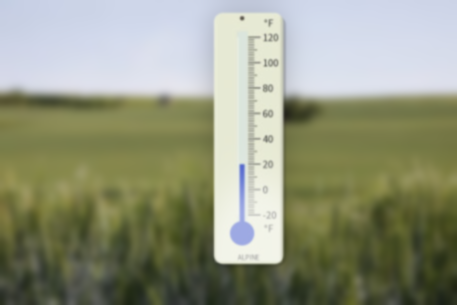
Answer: 20 °F
